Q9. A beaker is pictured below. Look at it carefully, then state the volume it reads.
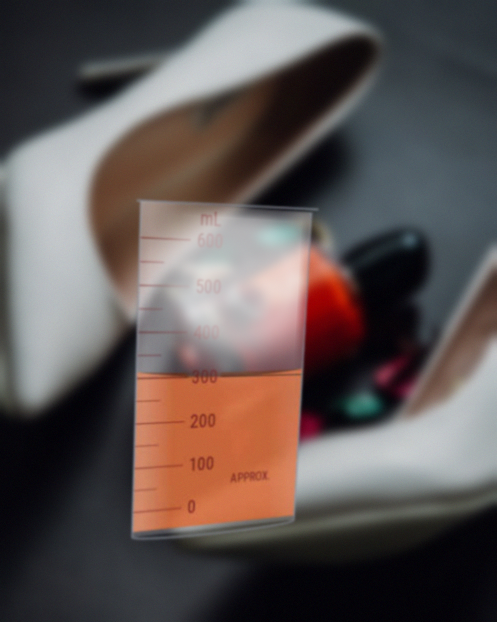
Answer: 300 mL
